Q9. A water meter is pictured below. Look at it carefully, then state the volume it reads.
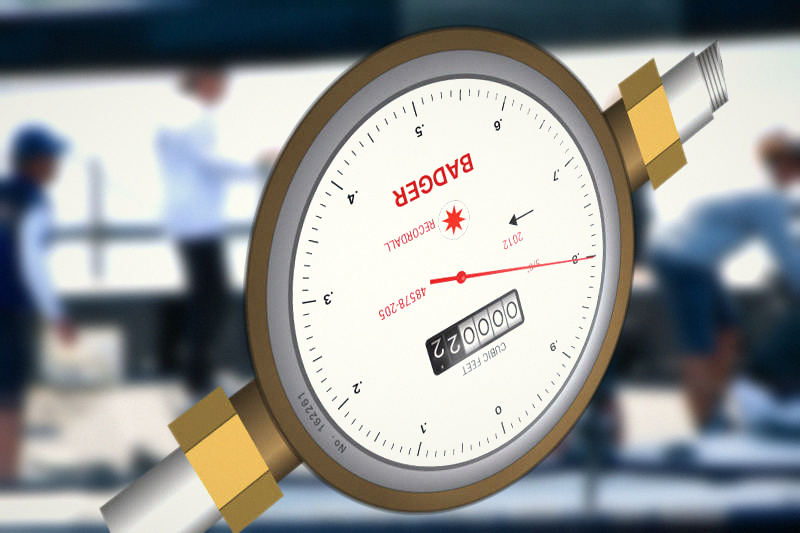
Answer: 21.80 ft³
